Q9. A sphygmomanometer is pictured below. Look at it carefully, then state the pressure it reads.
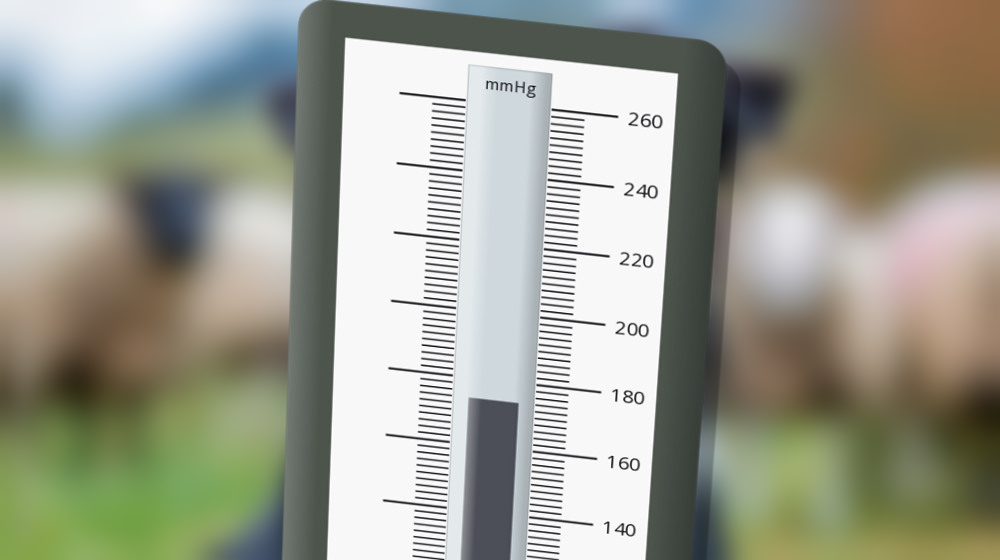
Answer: 174 mmHg
